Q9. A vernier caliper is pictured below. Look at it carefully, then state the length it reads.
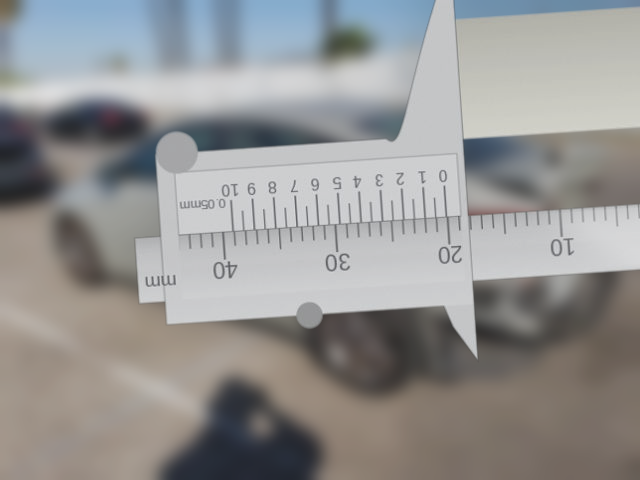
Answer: 20.1 mm
